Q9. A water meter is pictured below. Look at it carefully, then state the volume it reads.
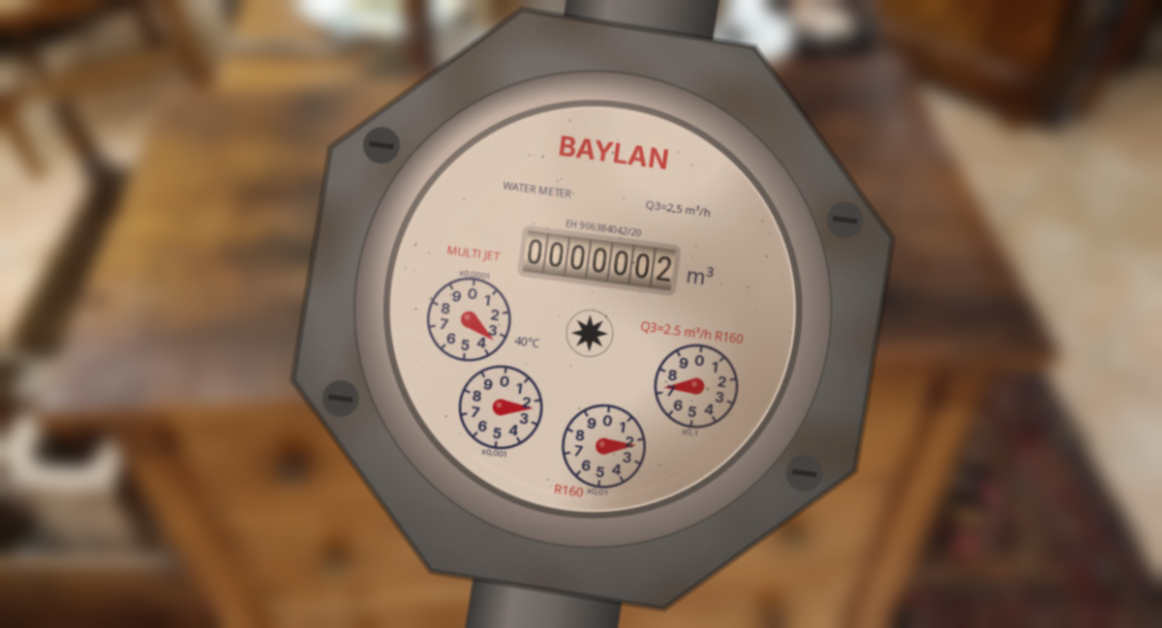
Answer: 2.7223 m³
